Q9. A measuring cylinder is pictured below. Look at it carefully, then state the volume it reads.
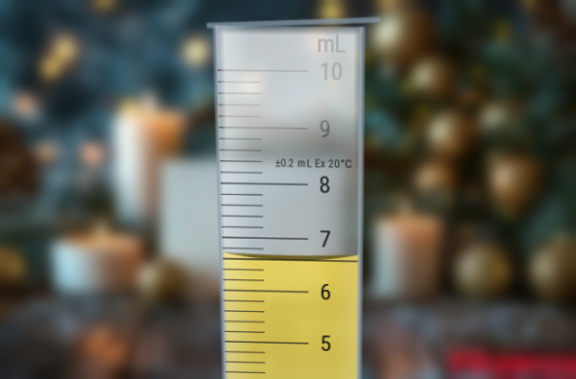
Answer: 6.6 mL
